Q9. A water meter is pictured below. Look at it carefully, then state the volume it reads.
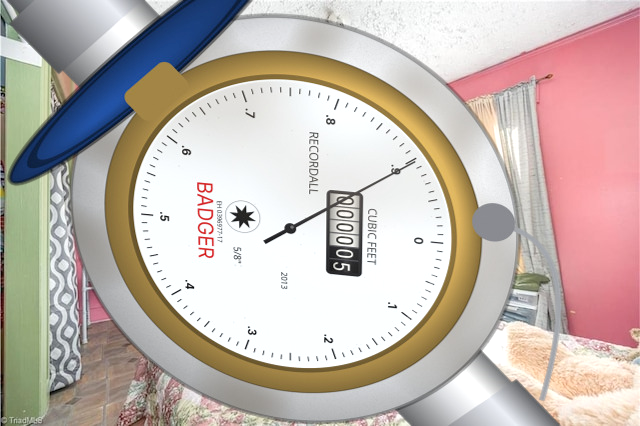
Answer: 4.90 ft³
